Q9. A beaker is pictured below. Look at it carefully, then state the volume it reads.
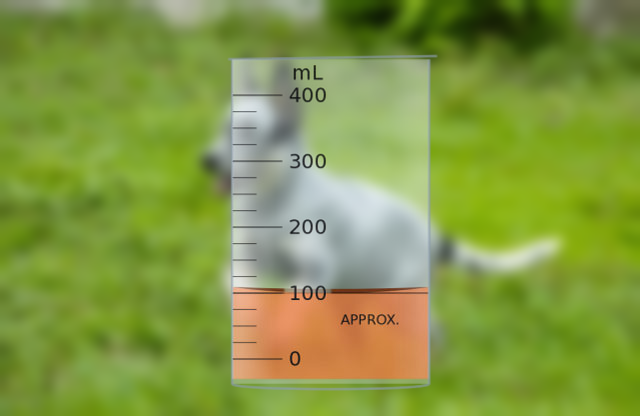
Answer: 100 mL
